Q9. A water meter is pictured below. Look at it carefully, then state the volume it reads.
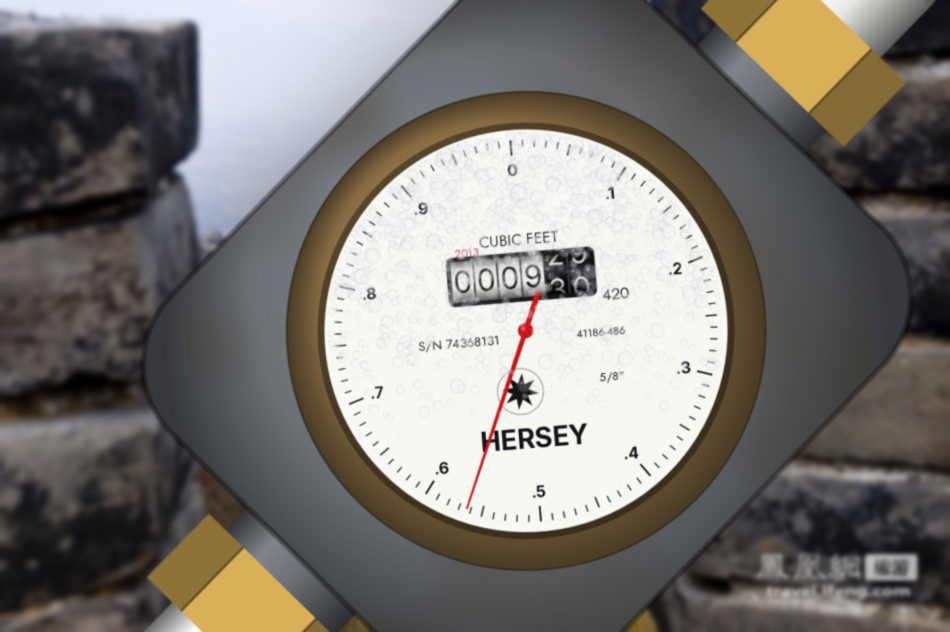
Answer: 929.56 ft³
